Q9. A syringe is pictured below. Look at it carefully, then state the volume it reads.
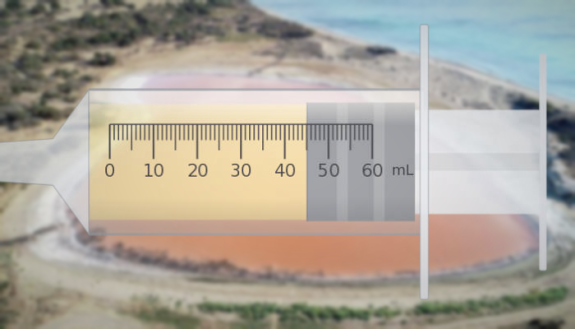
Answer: 45 mL
